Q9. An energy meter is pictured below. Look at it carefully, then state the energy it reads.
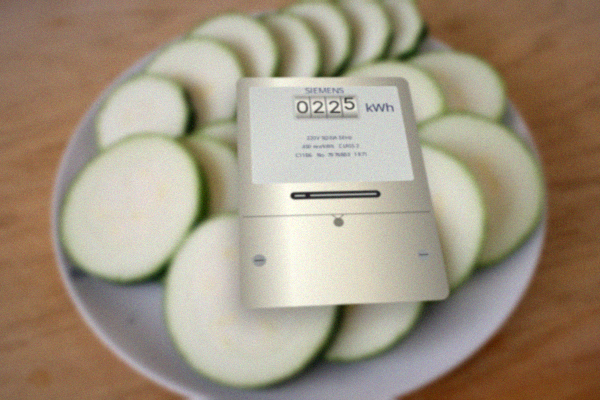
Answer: 225 kWh
